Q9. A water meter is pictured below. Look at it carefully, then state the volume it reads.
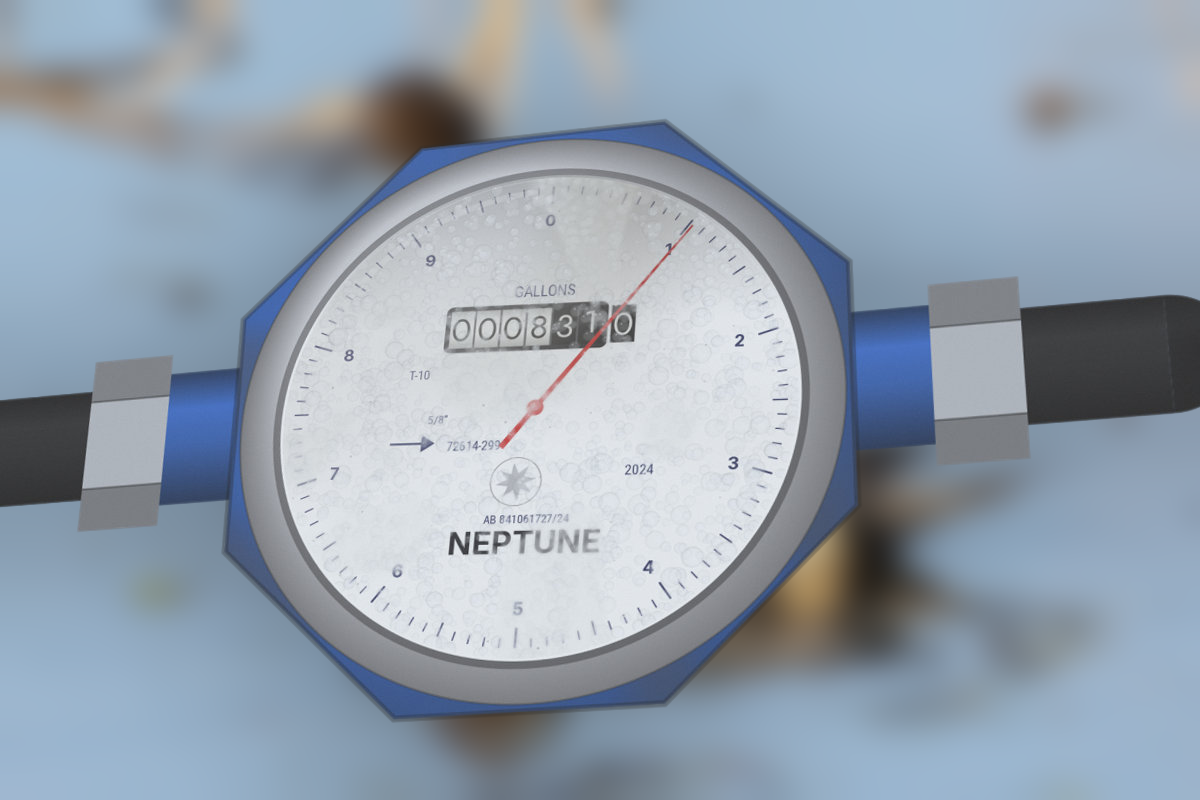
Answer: 8311.0 gal
